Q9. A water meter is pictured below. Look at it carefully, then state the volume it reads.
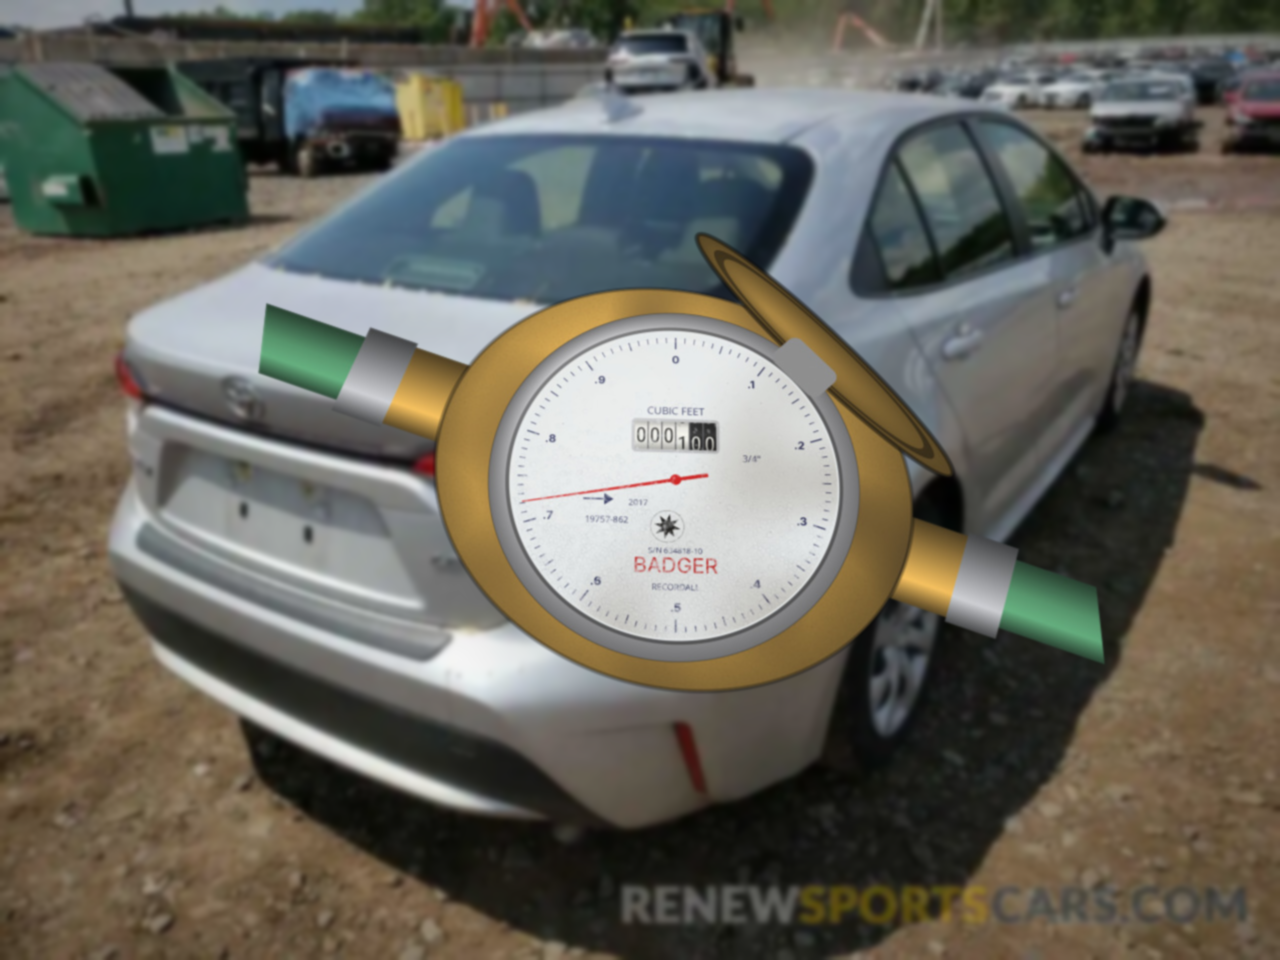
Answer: 99.72 ft³
